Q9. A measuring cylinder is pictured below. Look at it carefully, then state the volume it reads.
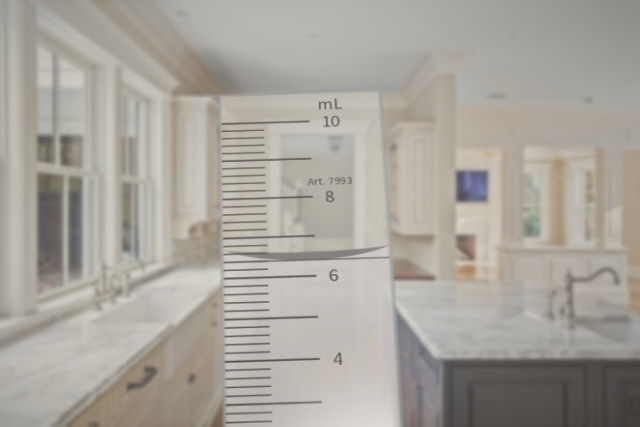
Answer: 6.4 mL
